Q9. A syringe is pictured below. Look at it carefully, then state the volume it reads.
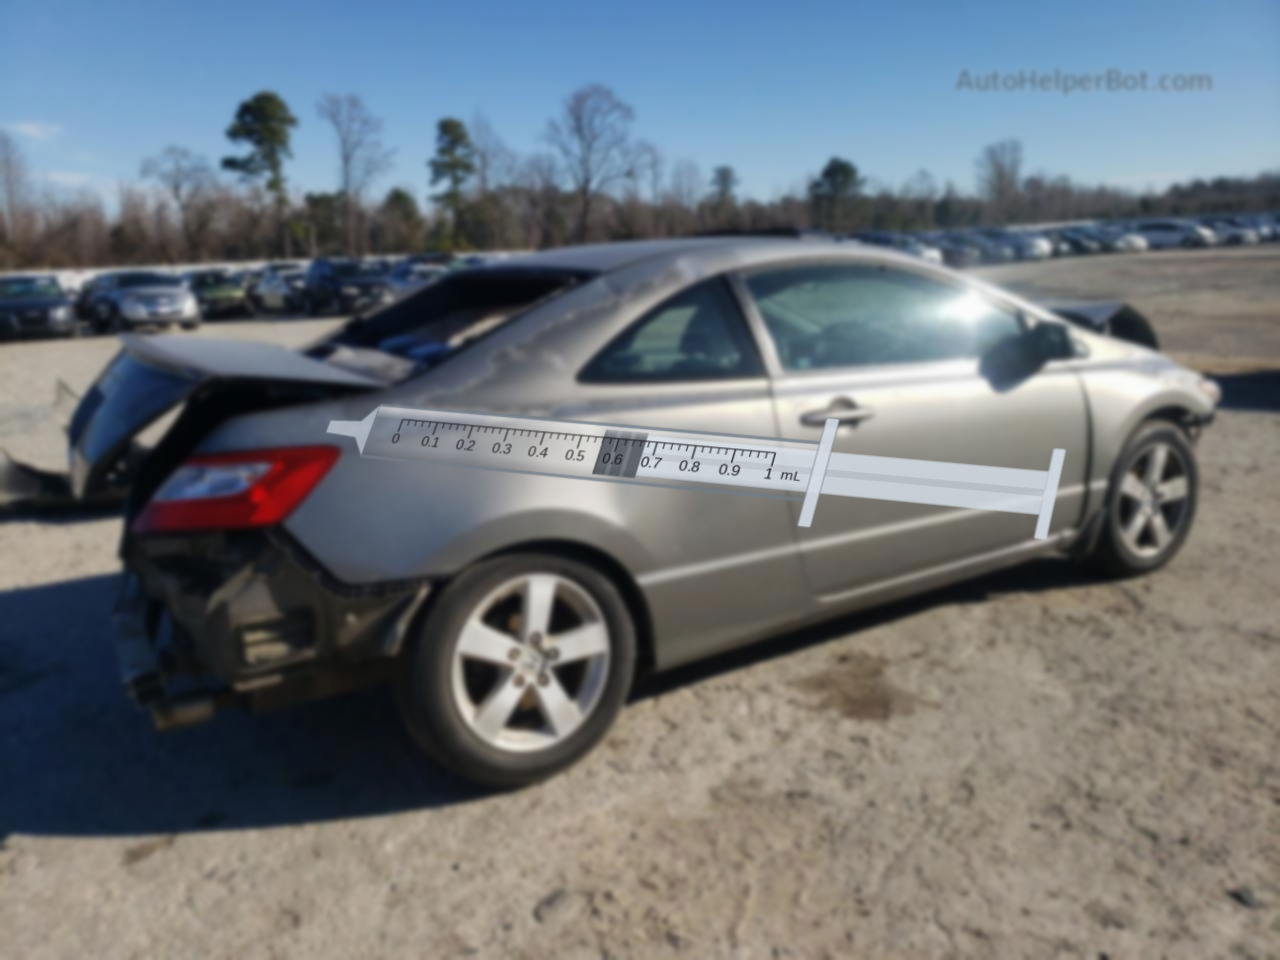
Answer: 0.56 mL
